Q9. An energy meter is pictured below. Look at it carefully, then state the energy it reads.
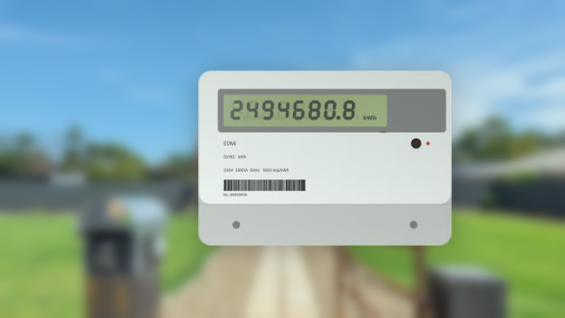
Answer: 2494680.8 kWh
